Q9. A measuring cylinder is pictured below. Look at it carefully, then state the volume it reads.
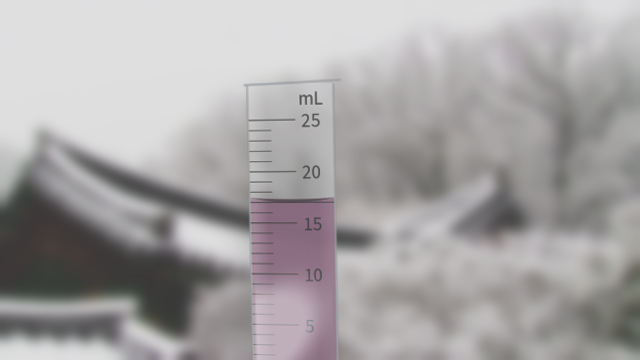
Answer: 17 mL
